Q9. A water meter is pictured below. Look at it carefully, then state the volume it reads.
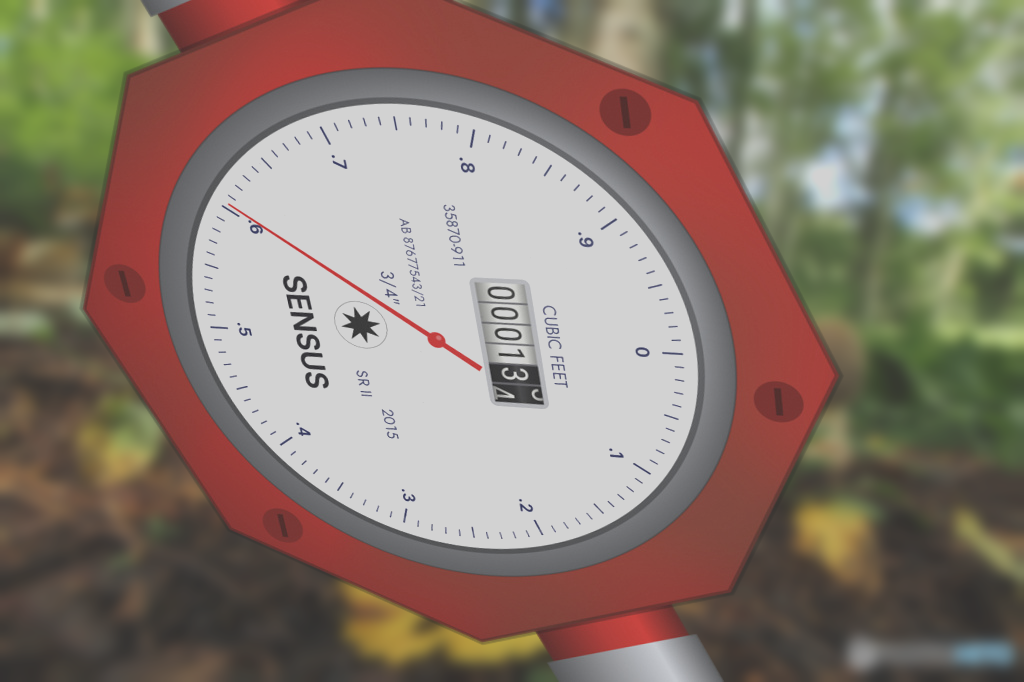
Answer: 133.60 ft³
